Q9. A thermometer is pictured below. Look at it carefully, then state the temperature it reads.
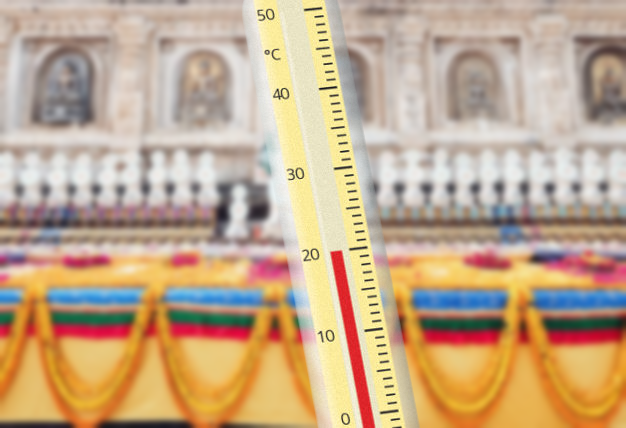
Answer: 20 °C
